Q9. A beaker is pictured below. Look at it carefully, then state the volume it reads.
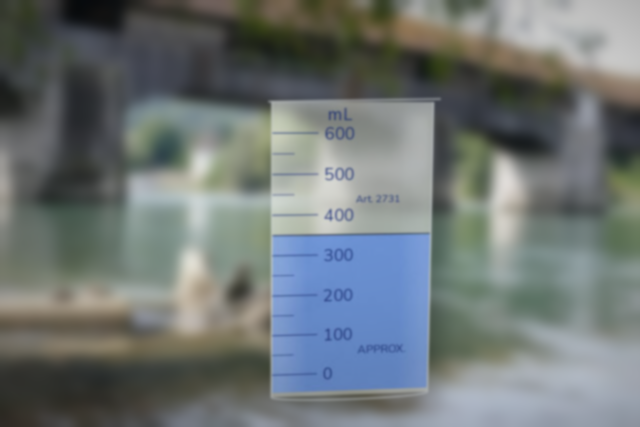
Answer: 350 mL
